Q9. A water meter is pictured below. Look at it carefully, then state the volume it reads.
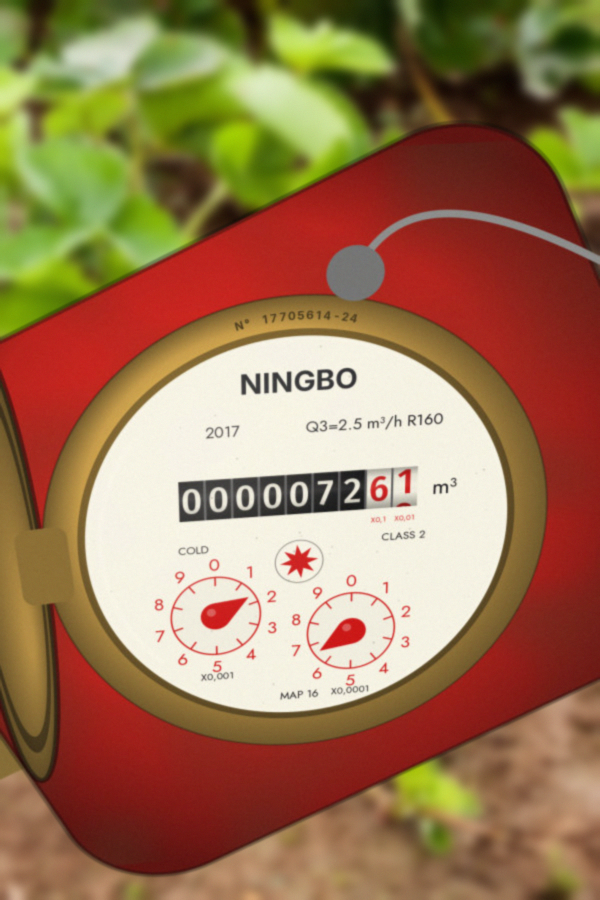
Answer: 72.6116 m³
